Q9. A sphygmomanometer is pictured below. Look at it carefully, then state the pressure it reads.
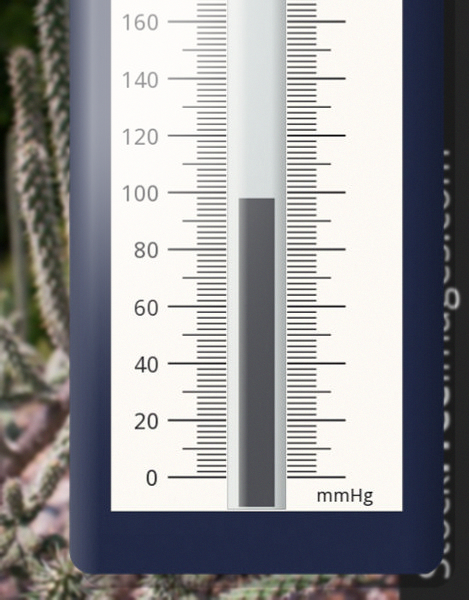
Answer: 98 mmHg
